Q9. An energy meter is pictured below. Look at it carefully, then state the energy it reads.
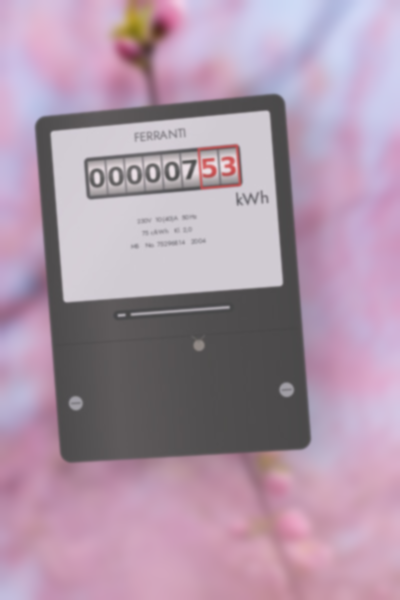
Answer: 7.53 kWh
